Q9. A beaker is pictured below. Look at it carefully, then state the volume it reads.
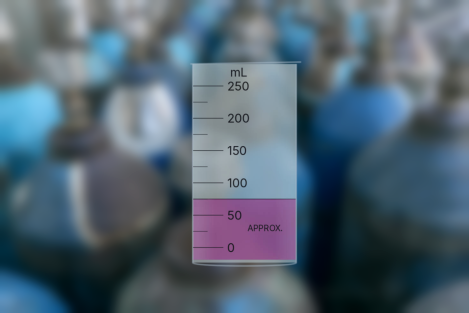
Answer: 75 mL
